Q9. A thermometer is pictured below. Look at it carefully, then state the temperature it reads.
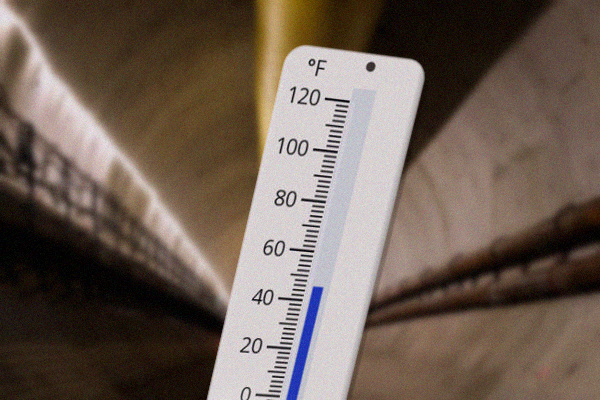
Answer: 46 °F
